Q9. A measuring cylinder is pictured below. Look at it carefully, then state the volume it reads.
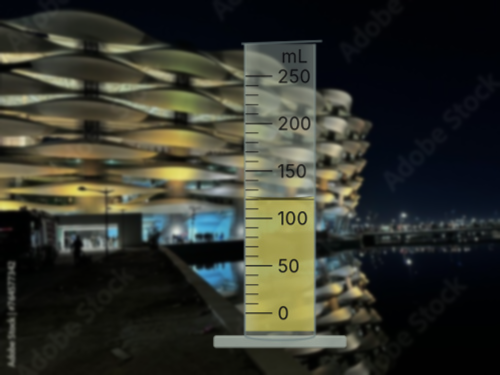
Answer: 120 mL
